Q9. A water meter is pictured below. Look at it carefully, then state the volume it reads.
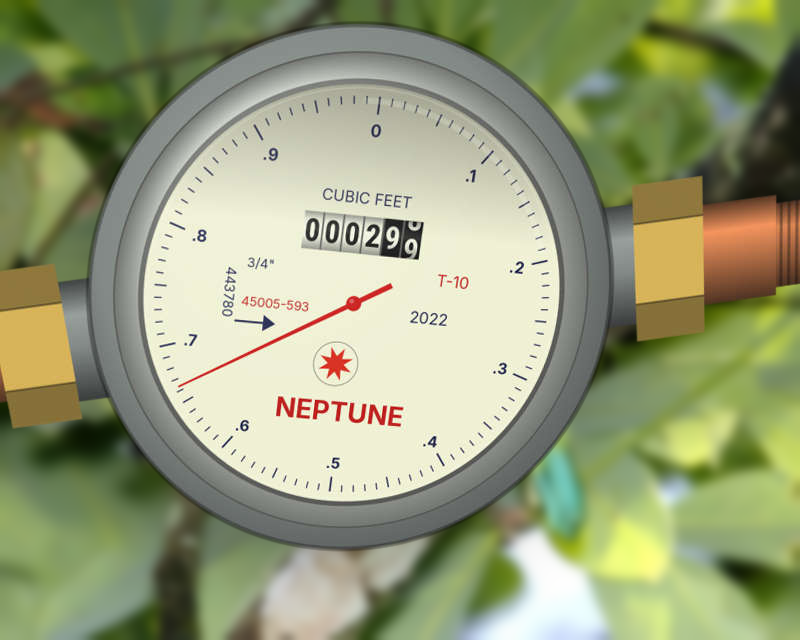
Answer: 298.66 ft³
